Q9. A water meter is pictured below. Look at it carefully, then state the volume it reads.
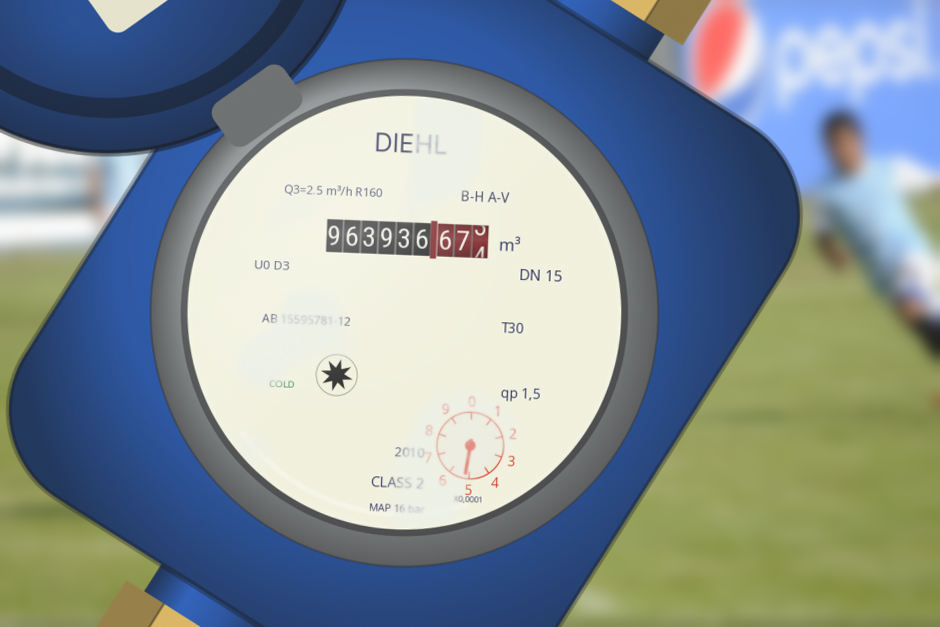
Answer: 963936.6735 m³
